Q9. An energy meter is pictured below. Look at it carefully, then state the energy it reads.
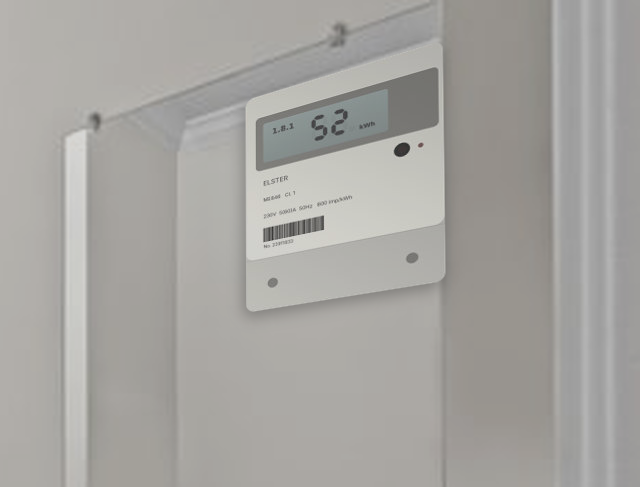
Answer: 52 kWh
